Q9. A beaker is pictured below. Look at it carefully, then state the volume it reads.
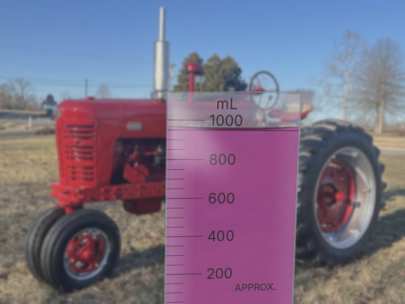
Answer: 950 mL
